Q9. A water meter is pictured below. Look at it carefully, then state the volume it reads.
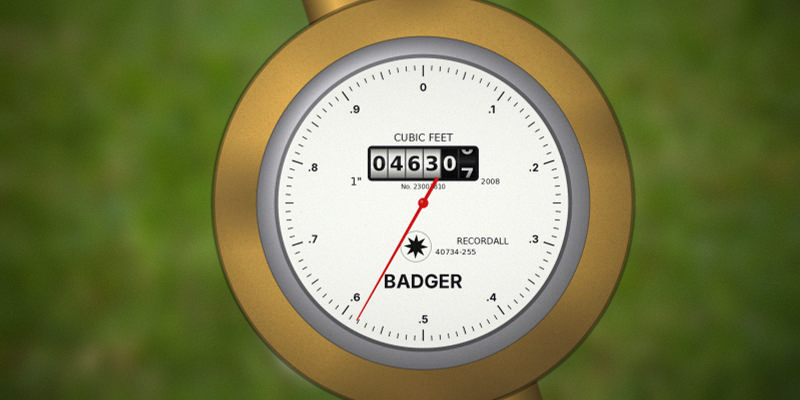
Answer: 46306.58 ft³
